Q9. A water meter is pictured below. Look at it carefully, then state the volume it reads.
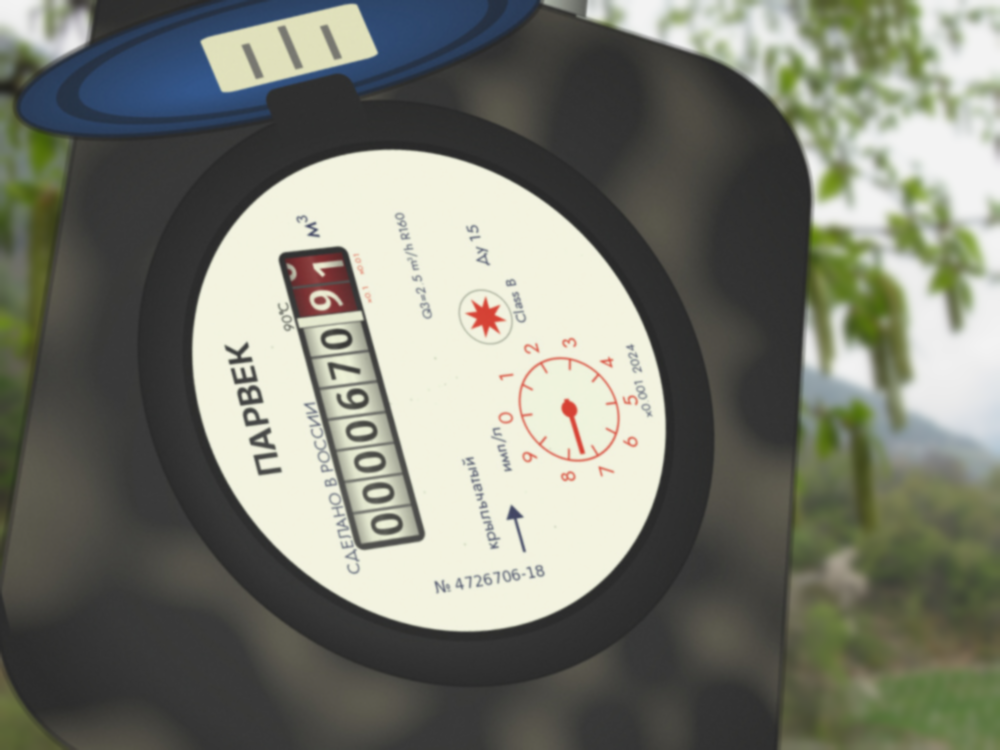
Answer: 670.907 m³
